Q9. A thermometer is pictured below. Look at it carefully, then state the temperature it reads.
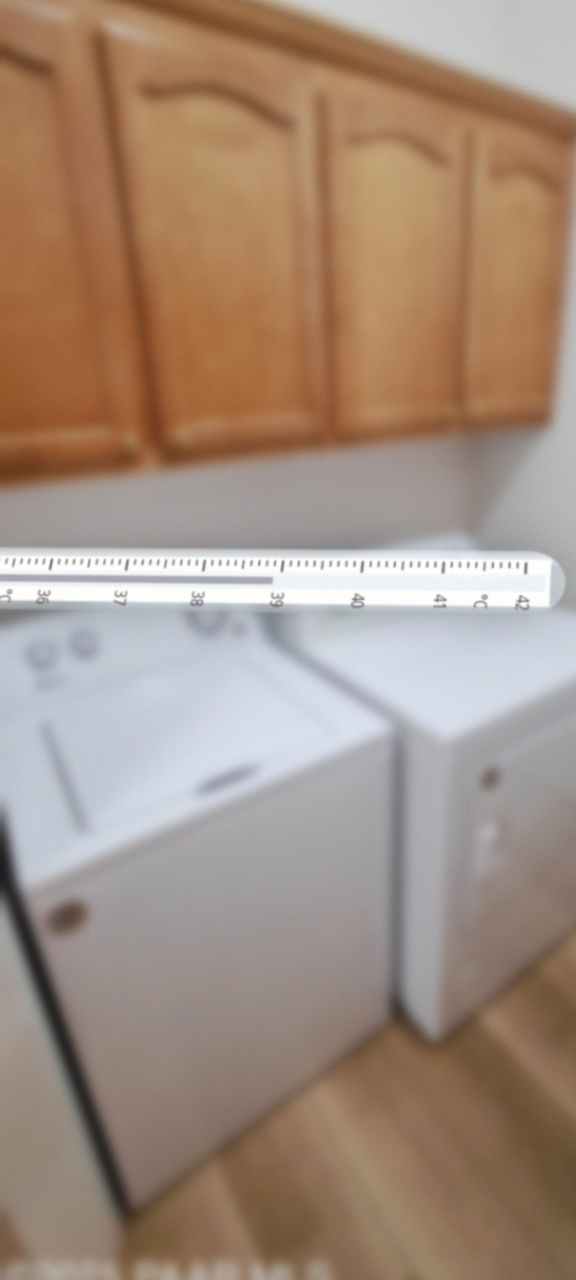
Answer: 38.9 °C
